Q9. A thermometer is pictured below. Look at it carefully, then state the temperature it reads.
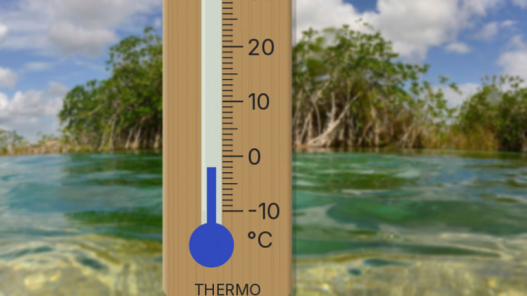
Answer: -2 °C
